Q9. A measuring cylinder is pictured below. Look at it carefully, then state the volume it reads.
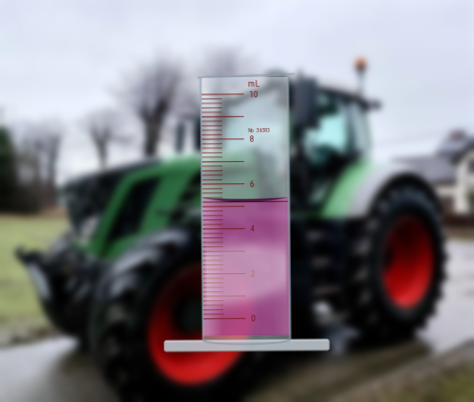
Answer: 5.2 mL
